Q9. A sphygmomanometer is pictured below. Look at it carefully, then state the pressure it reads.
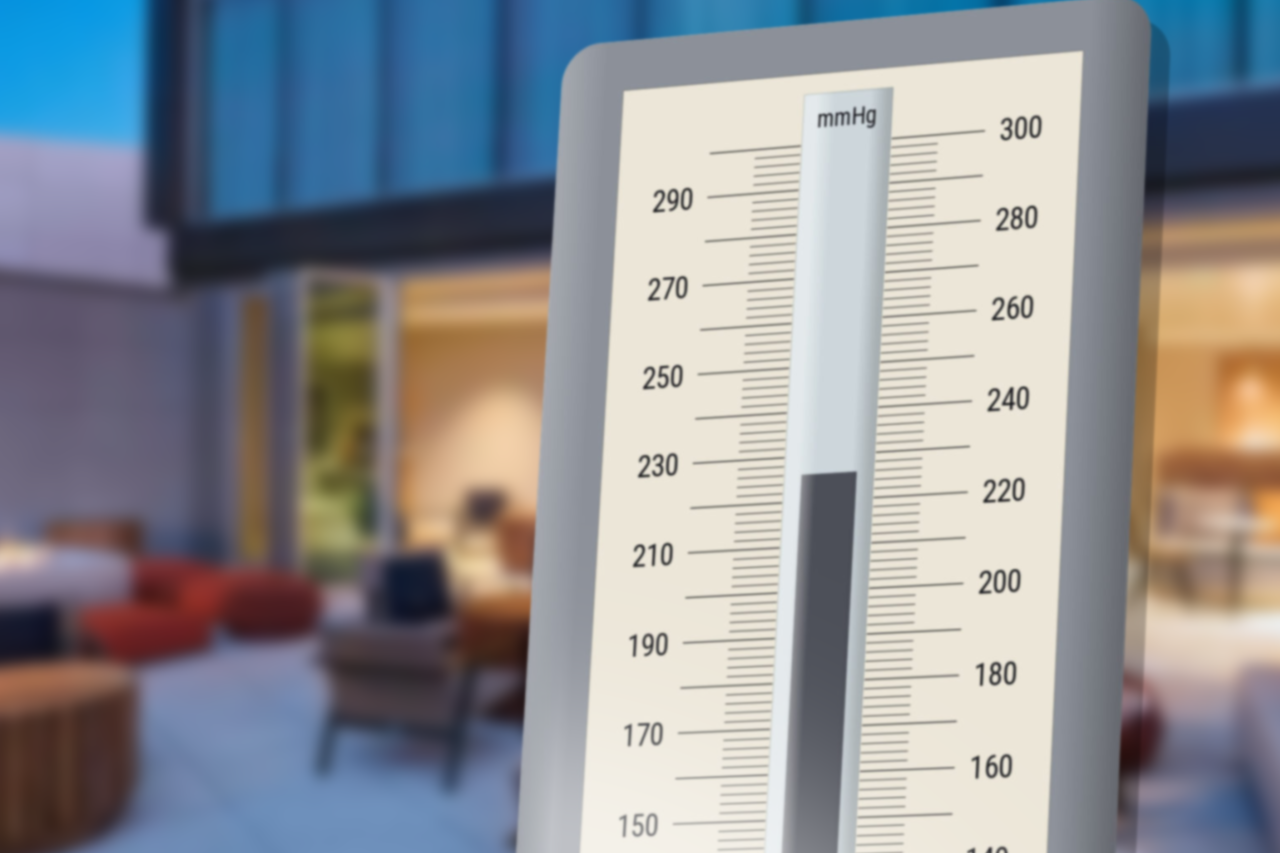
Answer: 226 mmHg
